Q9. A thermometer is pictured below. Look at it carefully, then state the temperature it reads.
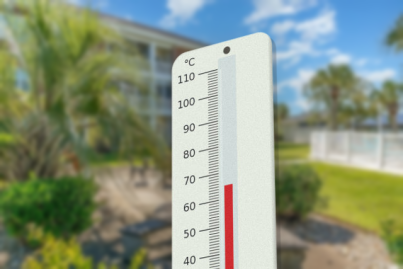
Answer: 65 °C
